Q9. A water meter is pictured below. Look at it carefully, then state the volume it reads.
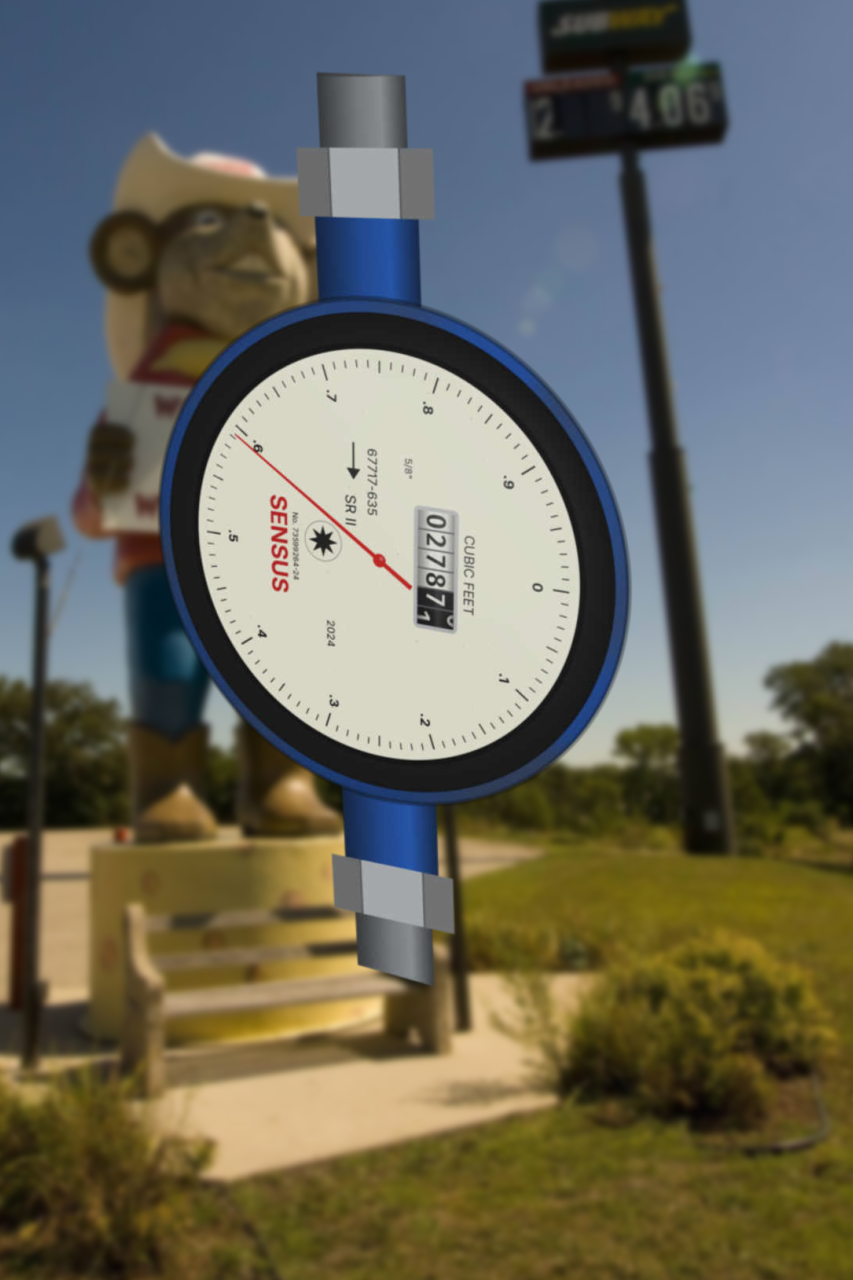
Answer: 27870.59 ft³
